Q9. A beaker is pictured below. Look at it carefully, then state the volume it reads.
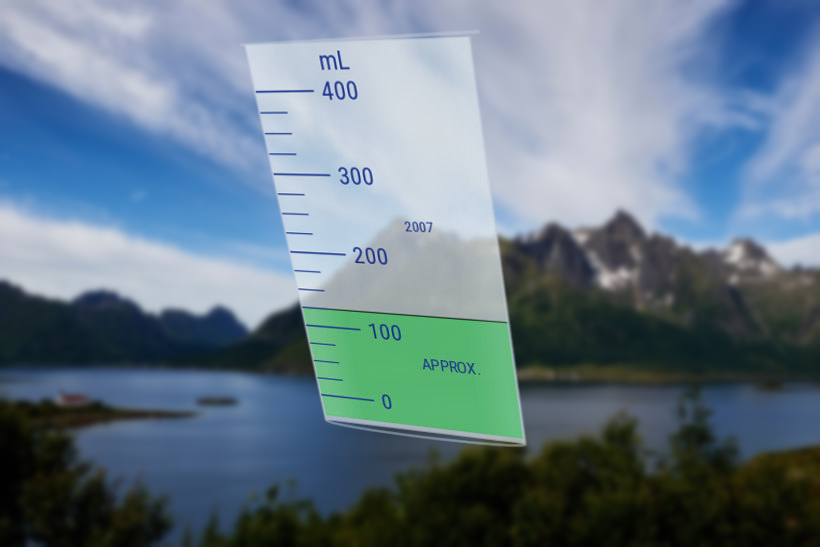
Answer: 125 mL
